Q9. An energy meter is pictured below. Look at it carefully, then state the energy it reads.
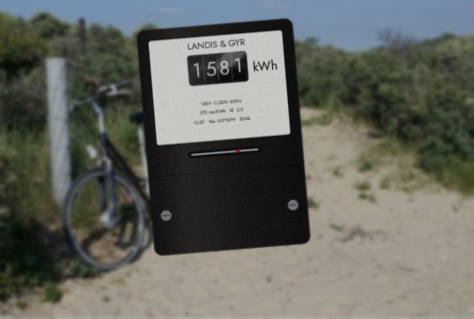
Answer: 1581 kWh
